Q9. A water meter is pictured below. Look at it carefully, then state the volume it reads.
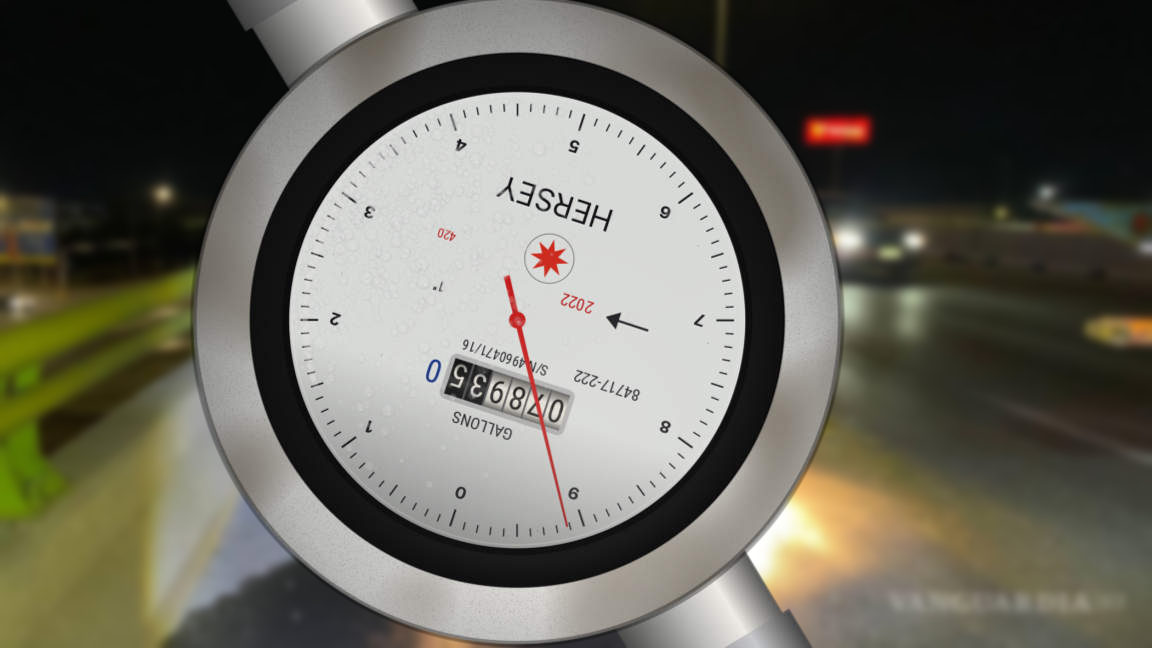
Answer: 789349.1 gal
